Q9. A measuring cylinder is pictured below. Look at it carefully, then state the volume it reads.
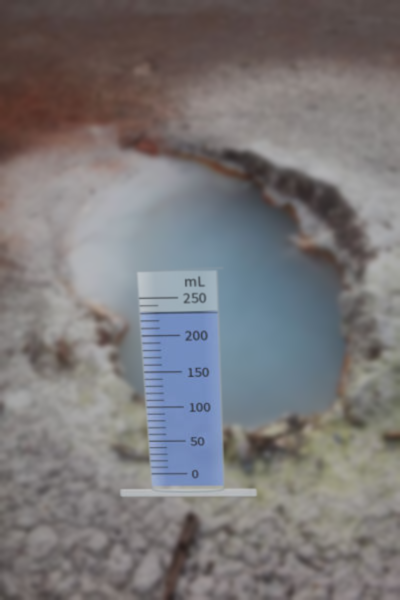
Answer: 230 mL
